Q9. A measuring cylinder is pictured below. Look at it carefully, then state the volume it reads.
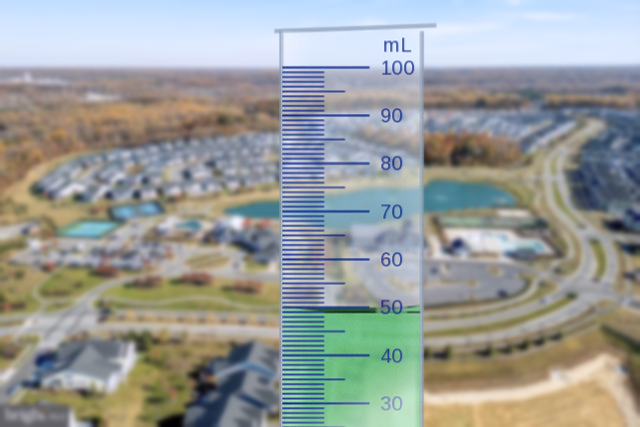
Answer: 49 mL
